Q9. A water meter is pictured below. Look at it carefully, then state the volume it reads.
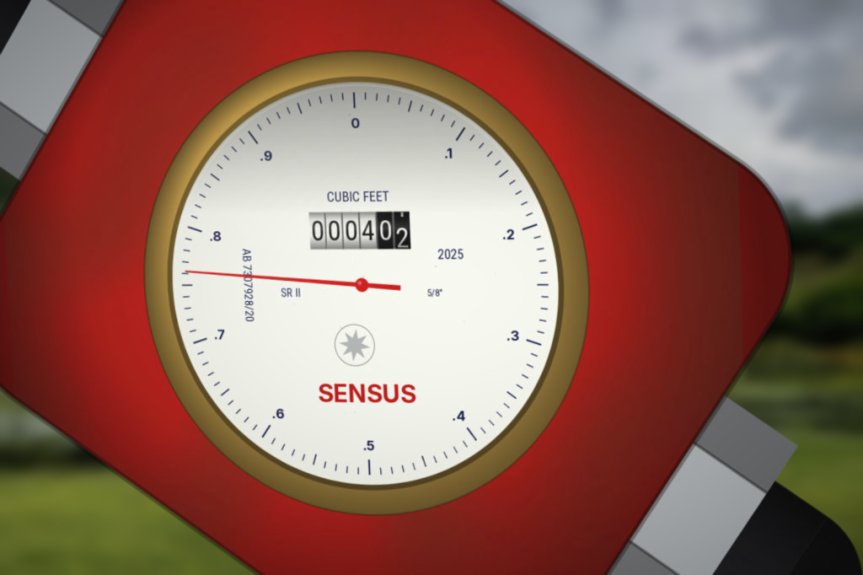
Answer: 401.76 ft³
